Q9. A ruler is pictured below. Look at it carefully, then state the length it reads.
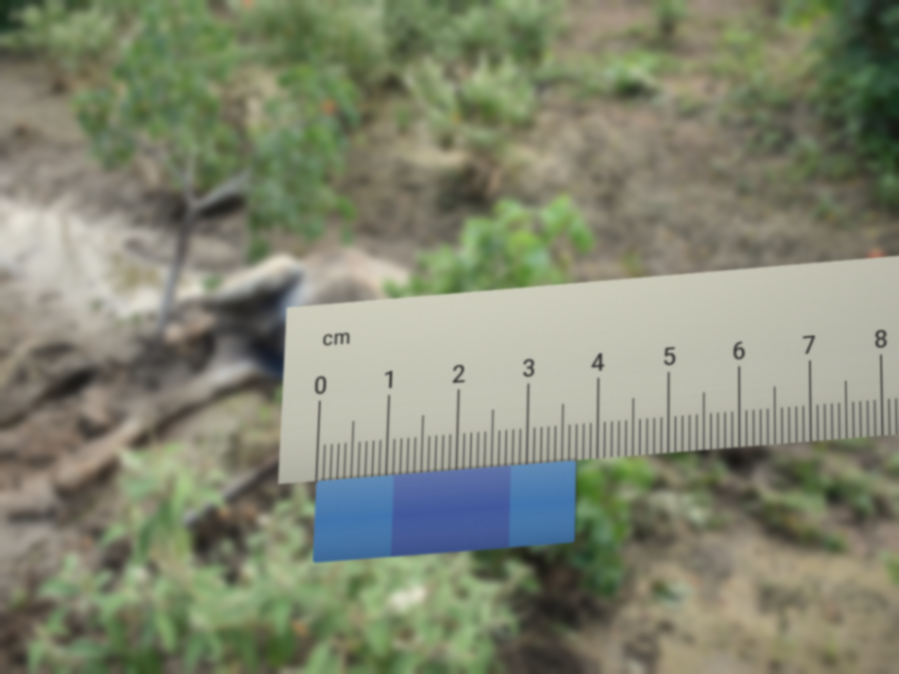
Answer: 3.7 cm
